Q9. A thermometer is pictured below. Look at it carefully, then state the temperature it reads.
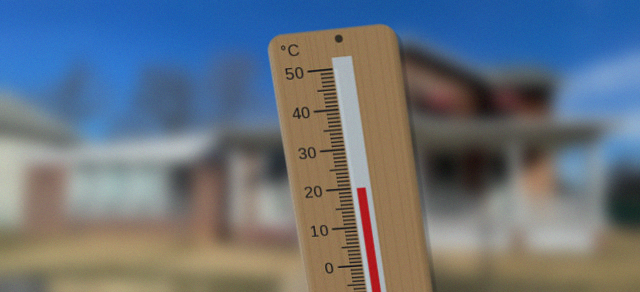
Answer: 20 °C
